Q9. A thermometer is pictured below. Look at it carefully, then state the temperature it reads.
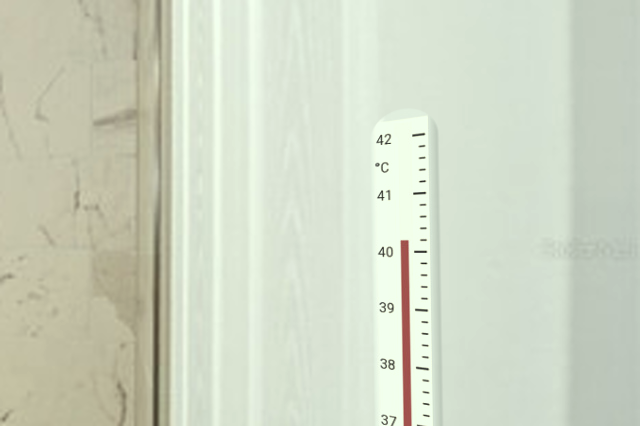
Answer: 40.2 °C
